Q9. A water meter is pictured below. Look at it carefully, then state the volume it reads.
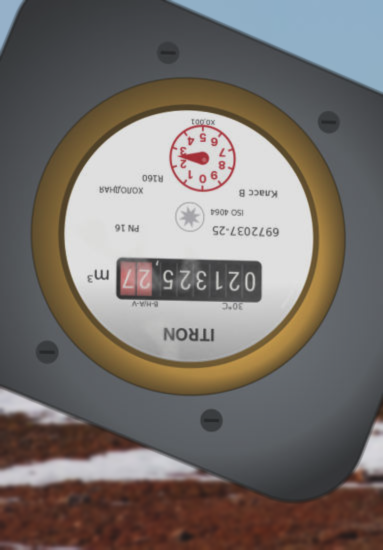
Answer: 21325.272 m³
